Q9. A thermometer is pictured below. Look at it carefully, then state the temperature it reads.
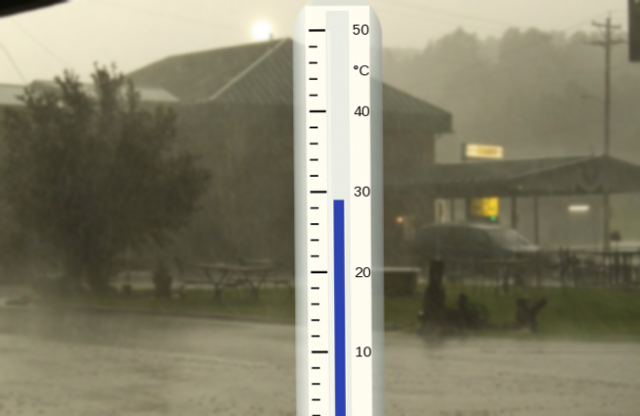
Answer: 29 °C
